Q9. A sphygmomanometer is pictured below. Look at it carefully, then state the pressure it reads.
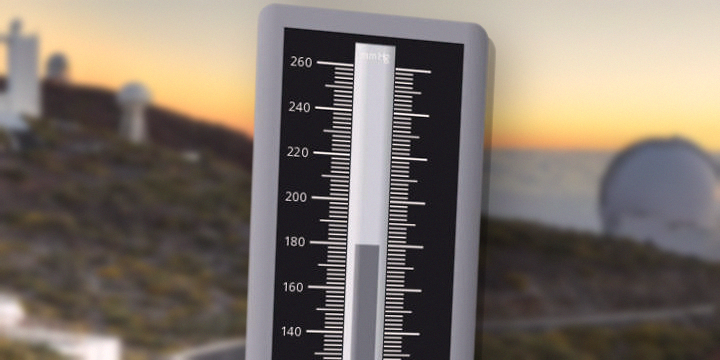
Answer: 180 mmHg
